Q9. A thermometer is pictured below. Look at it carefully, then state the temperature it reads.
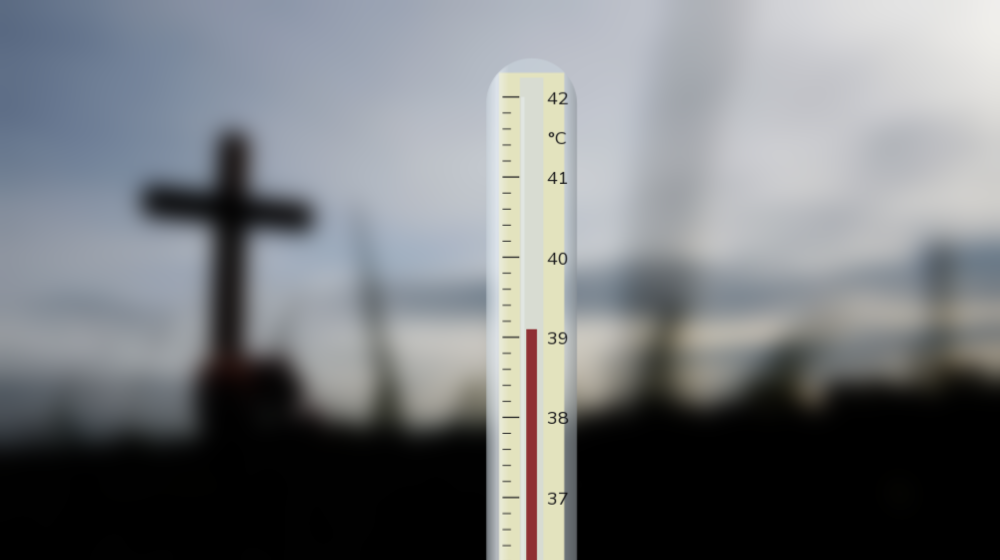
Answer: 39.1 °C
